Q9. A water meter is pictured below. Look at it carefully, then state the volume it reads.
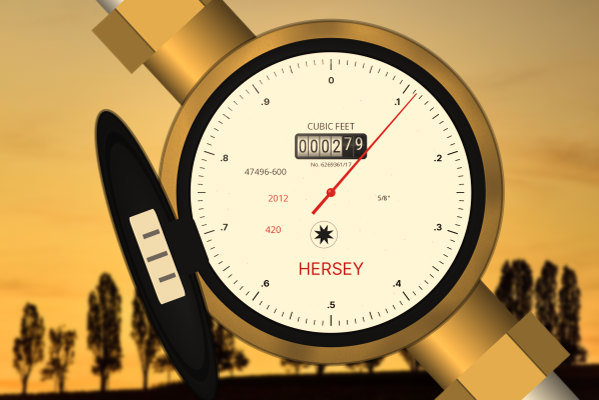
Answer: 279.11 ft³
